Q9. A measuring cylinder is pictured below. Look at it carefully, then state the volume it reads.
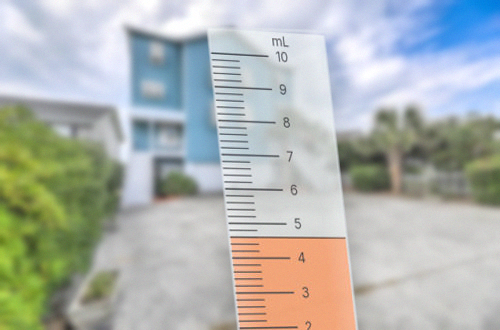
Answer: 4.6 mL
